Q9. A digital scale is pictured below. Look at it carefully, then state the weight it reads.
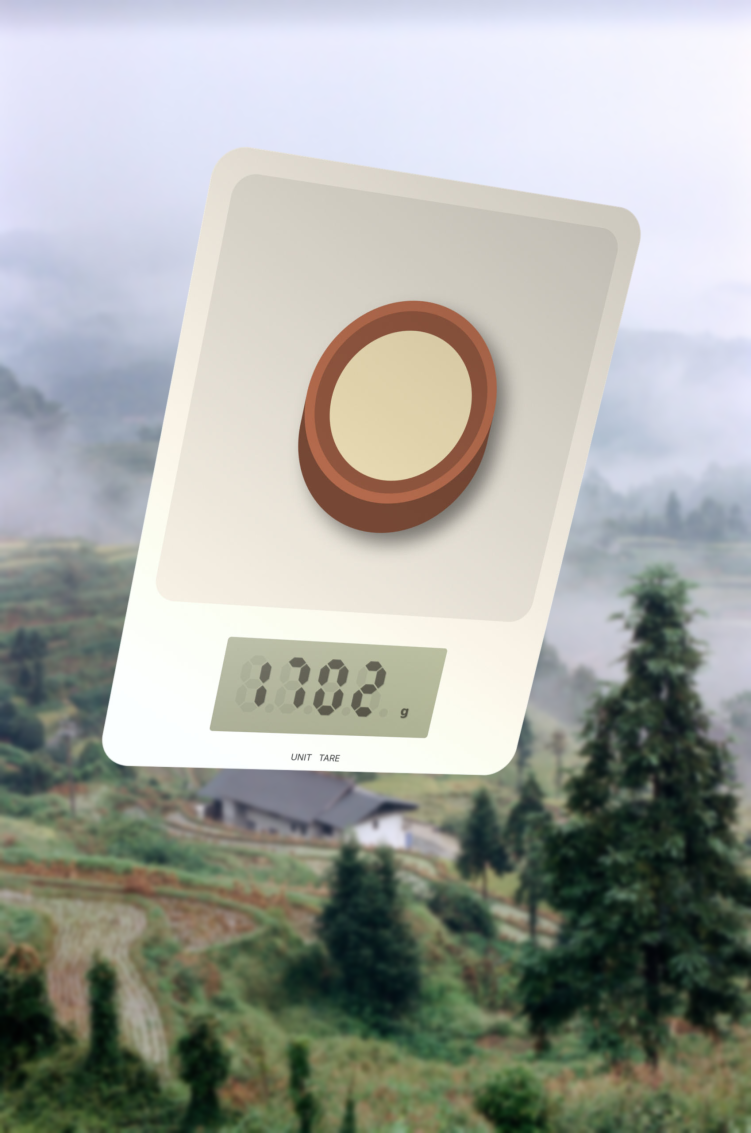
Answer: 1702 g
